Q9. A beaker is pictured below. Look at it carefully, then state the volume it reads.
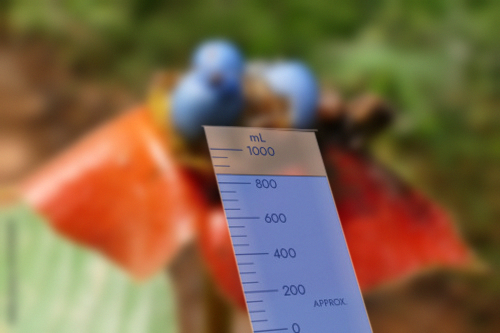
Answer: 850 mL
